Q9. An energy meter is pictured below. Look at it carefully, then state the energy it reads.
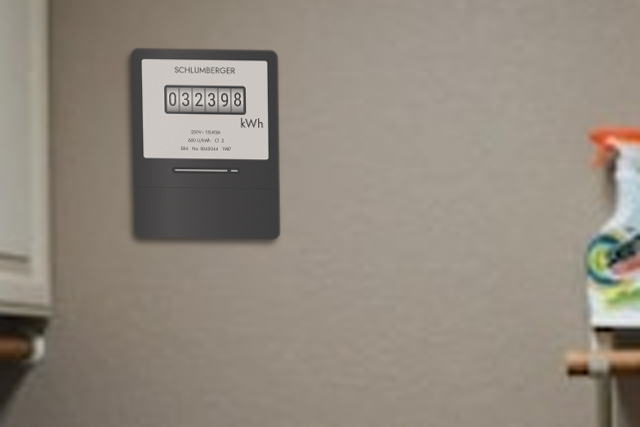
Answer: 32398 kWh
